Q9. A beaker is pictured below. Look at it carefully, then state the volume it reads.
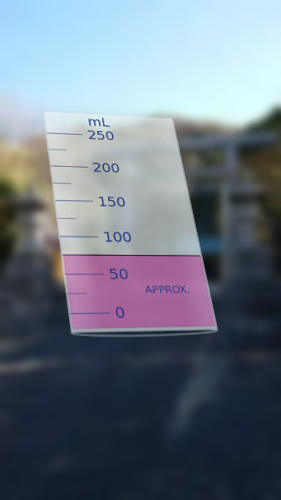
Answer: 75 mL
